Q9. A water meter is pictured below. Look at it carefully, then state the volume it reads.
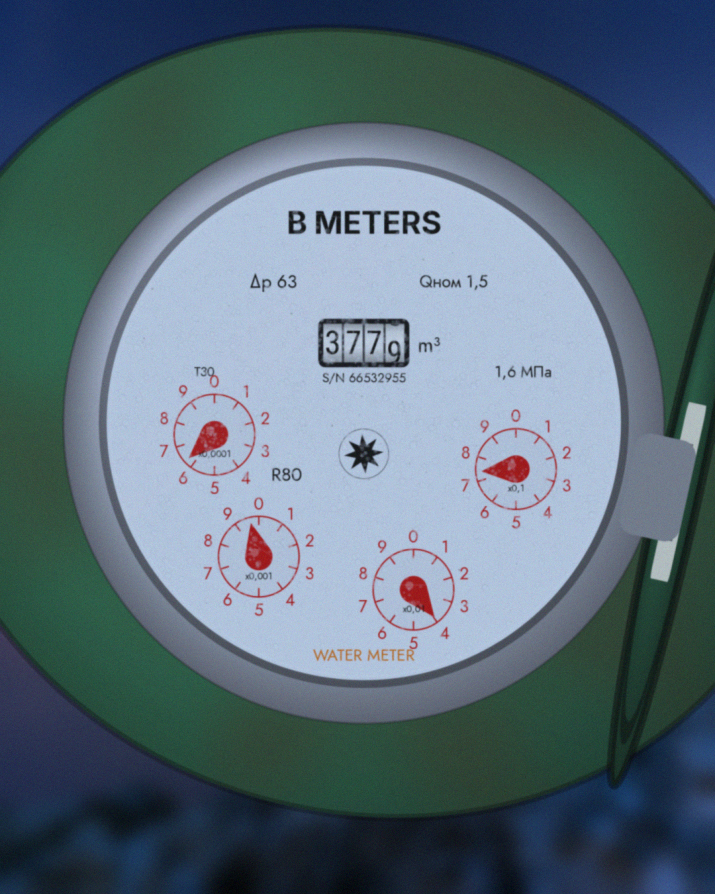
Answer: 3778.7396 m³
